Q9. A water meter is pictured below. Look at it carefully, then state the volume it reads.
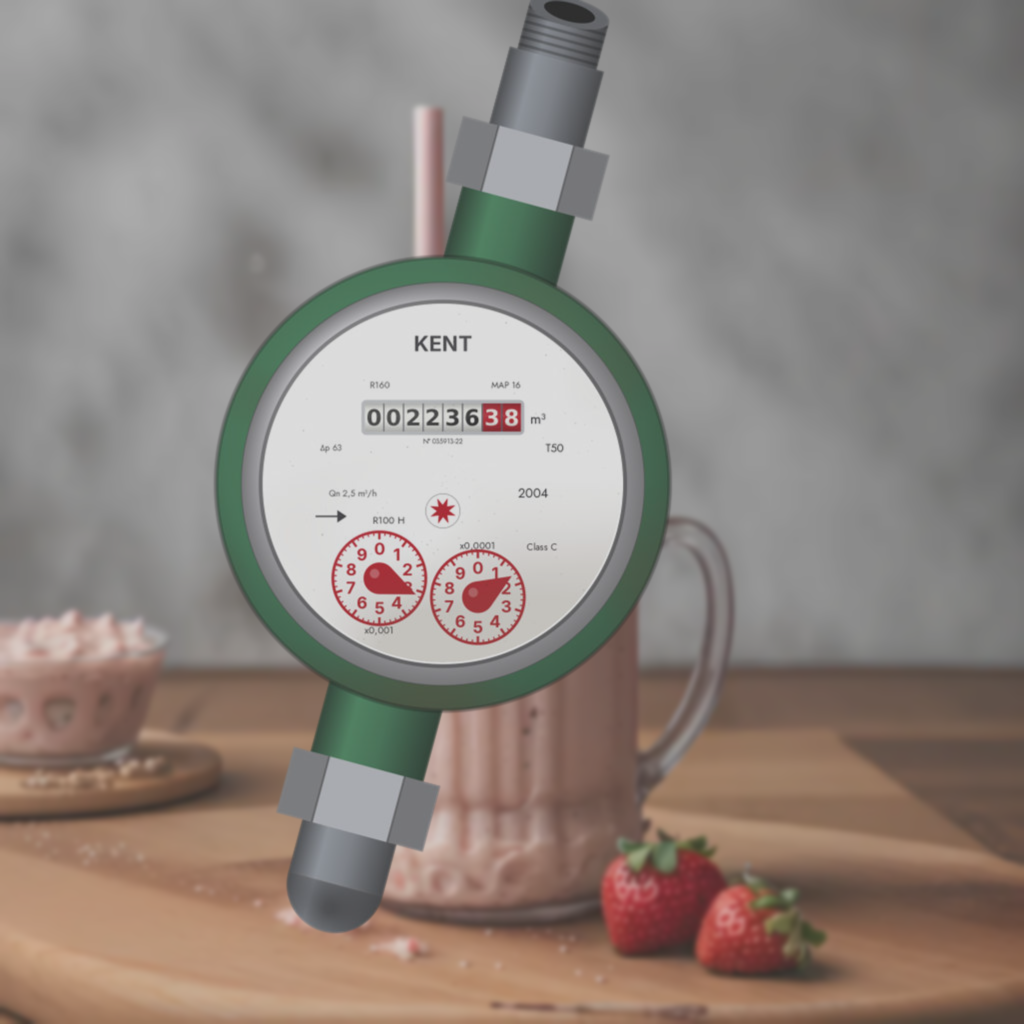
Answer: 2236.3831 m³
